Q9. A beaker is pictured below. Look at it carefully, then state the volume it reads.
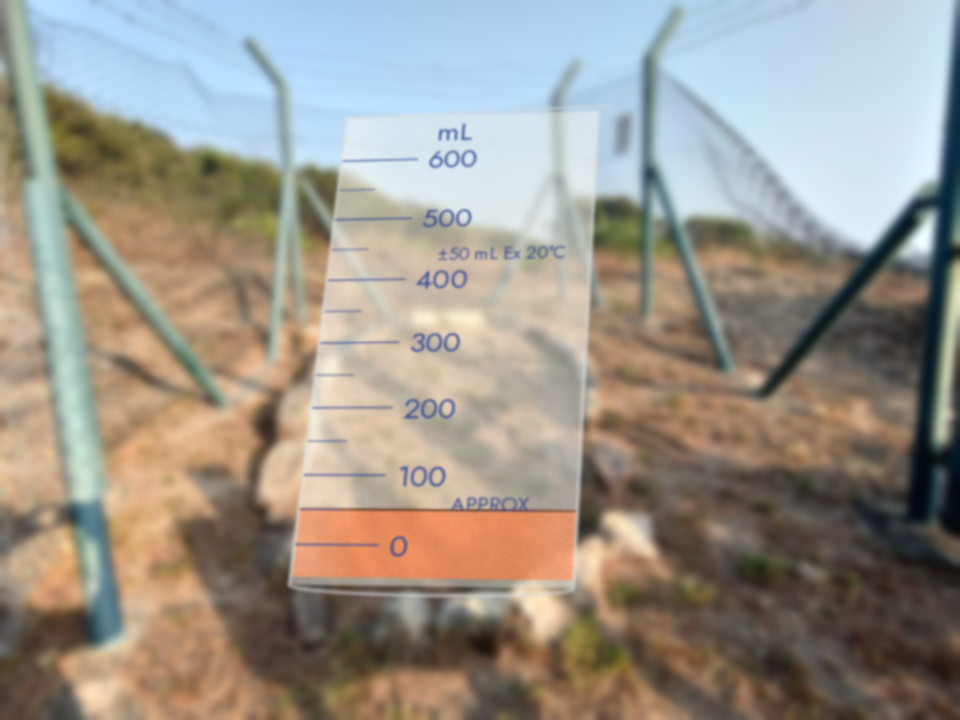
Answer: 50 mL
